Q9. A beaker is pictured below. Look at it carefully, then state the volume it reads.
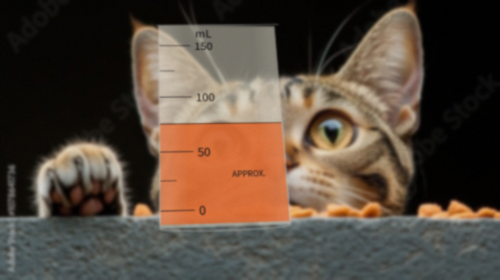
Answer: 75 mL
